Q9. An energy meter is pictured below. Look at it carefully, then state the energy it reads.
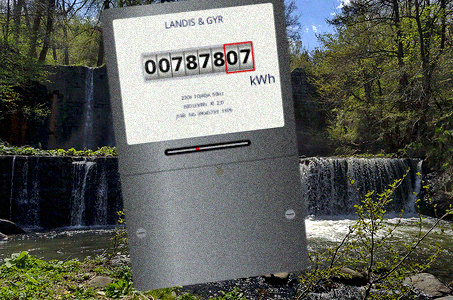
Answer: 7878.07 kWh
